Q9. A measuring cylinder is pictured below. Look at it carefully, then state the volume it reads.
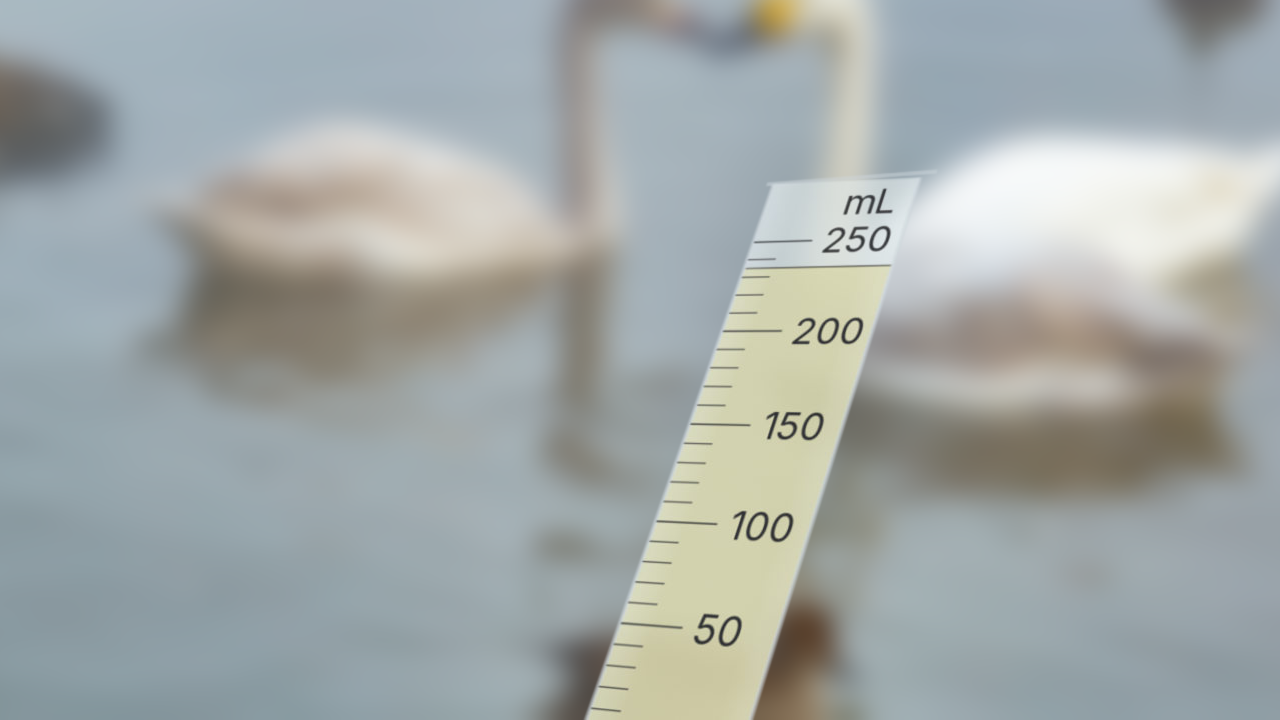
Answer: 235 mL
